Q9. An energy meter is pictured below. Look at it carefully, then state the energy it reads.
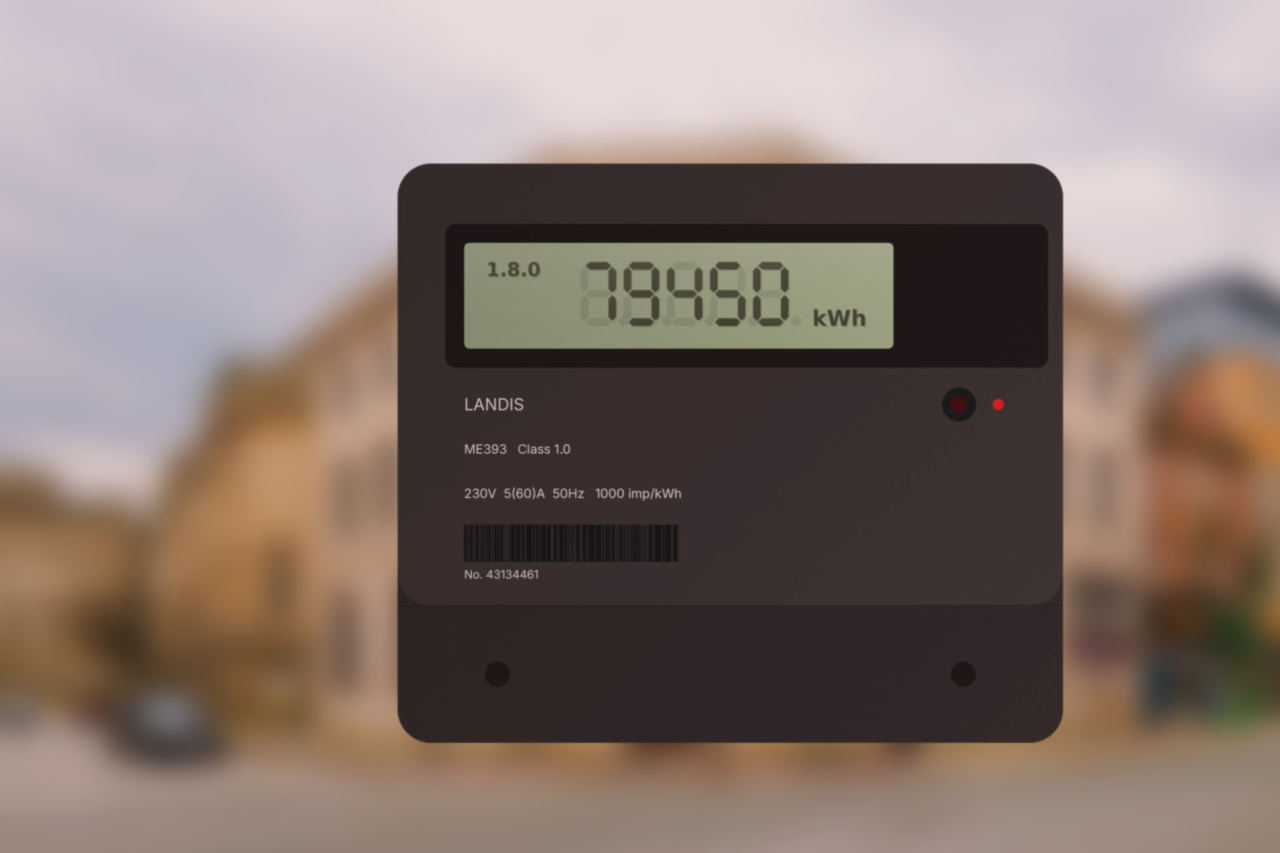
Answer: 79450 kWh
